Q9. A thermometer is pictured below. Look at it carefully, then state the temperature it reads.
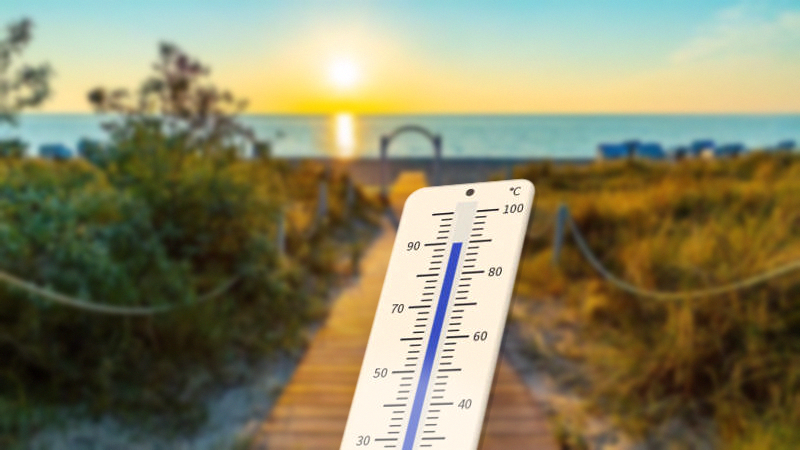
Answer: 90 °C
